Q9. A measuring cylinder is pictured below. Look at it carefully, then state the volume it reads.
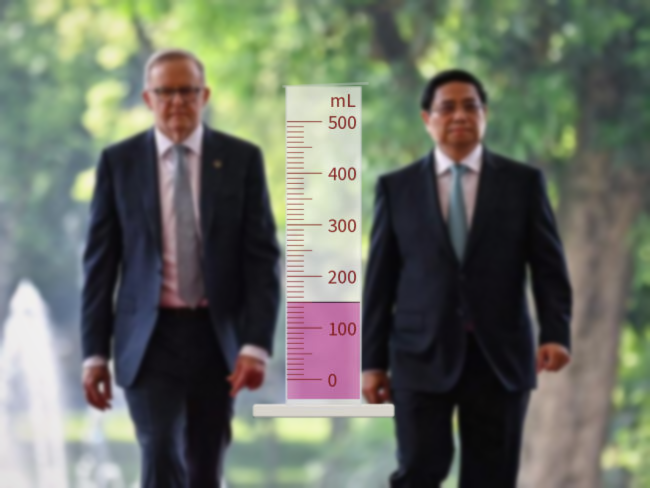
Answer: 150 mL
